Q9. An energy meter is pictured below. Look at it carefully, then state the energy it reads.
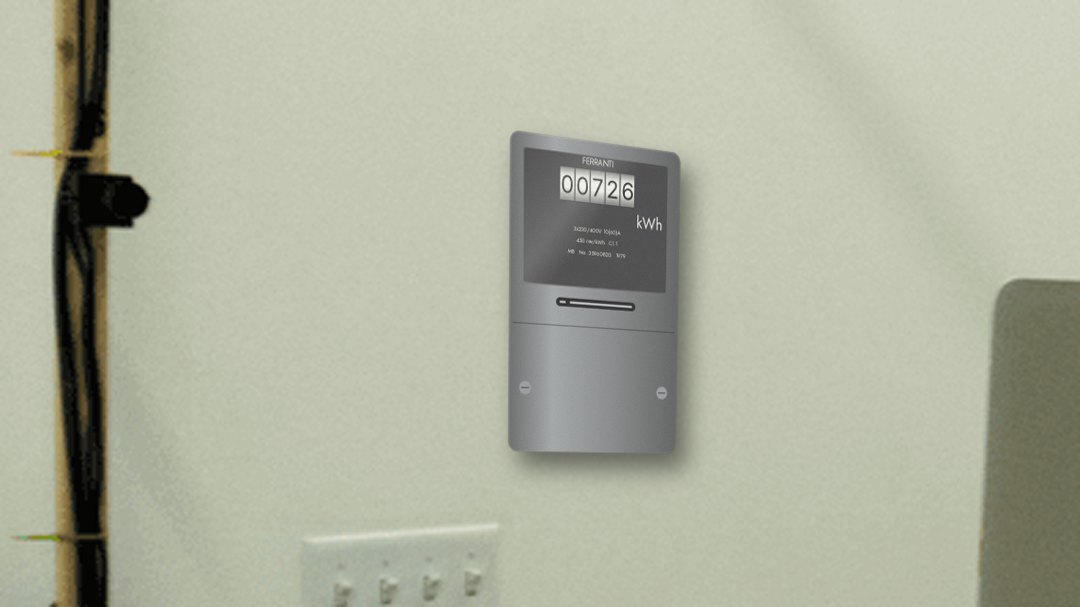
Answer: 726 kWh
